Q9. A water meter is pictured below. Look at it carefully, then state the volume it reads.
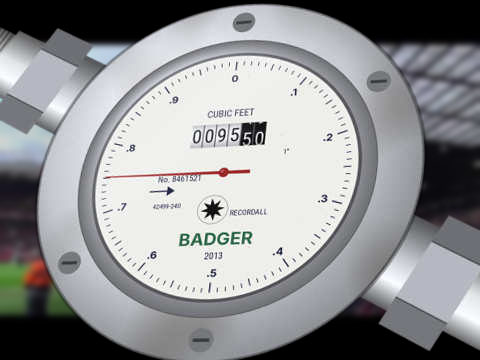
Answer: 9549.75 ft³
